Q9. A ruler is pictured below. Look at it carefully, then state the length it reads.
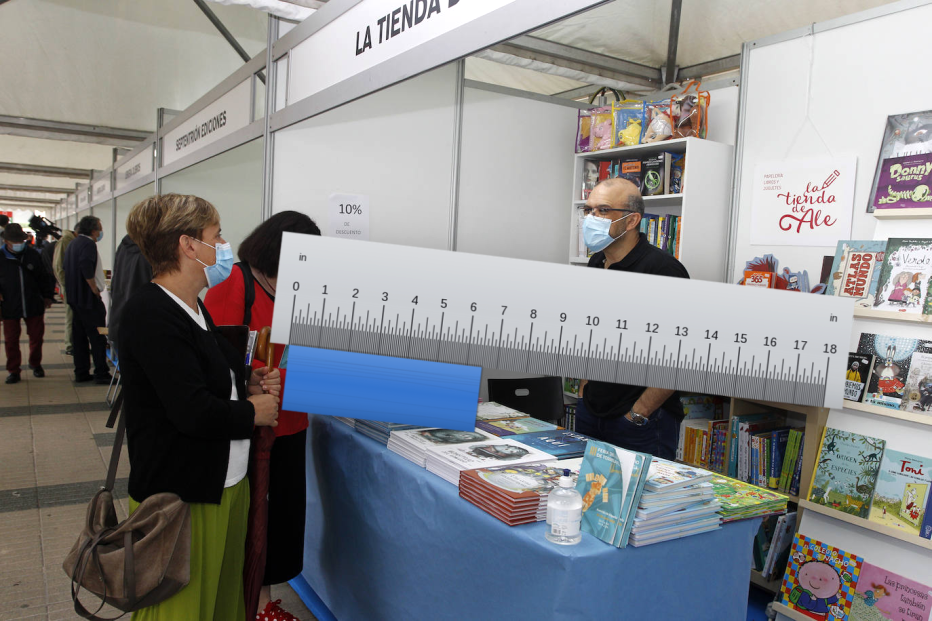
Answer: 6.5 in
